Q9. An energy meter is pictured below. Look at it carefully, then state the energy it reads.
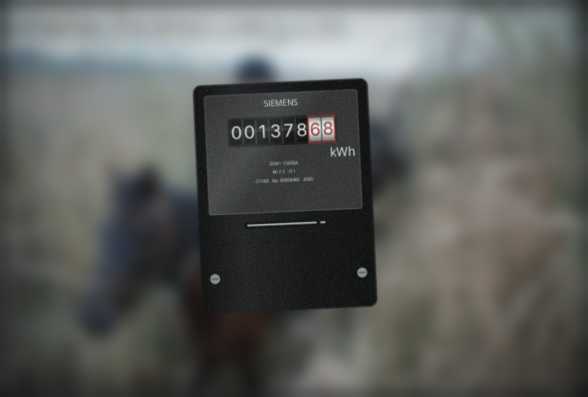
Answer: 1378.68 kWh
